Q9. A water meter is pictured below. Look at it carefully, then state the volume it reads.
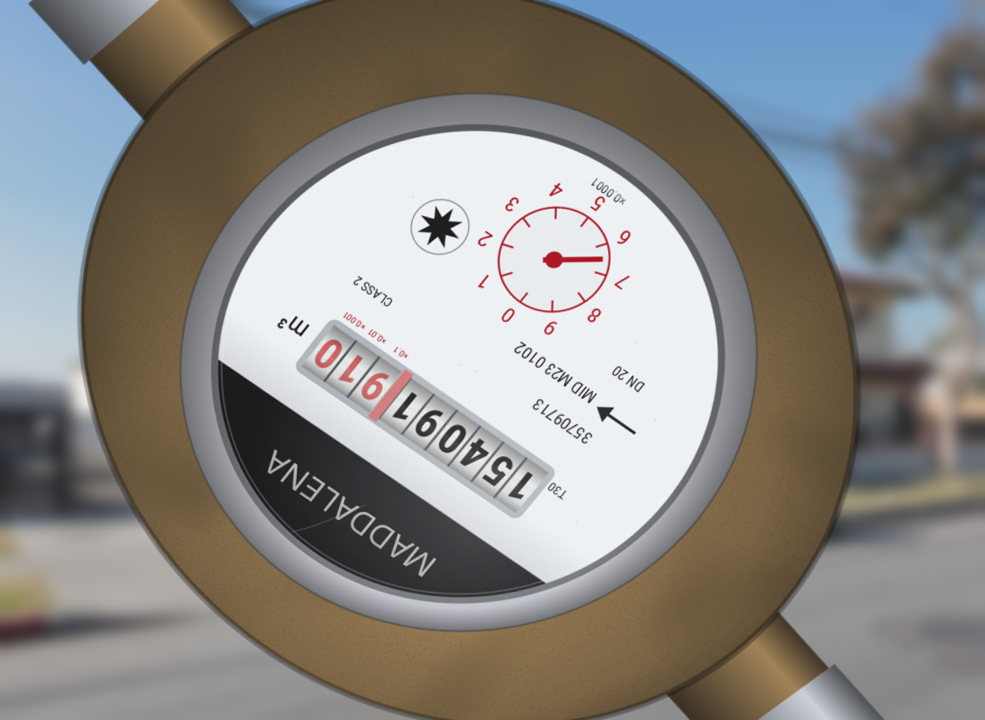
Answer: 154091.9106 m³
